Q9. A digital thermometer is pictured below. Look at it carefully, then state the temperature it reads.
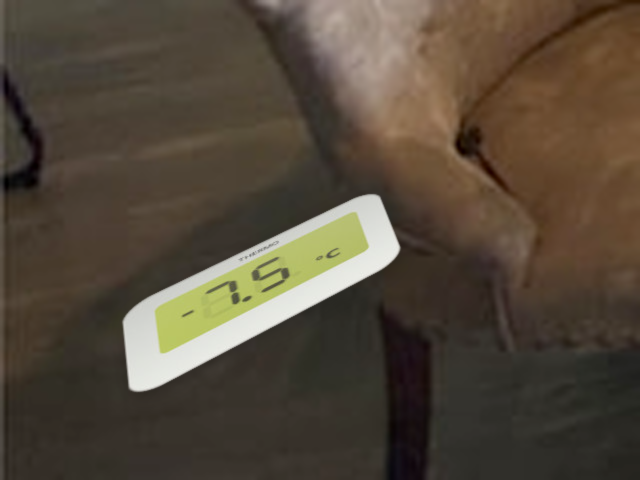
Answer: -7.5 °C
